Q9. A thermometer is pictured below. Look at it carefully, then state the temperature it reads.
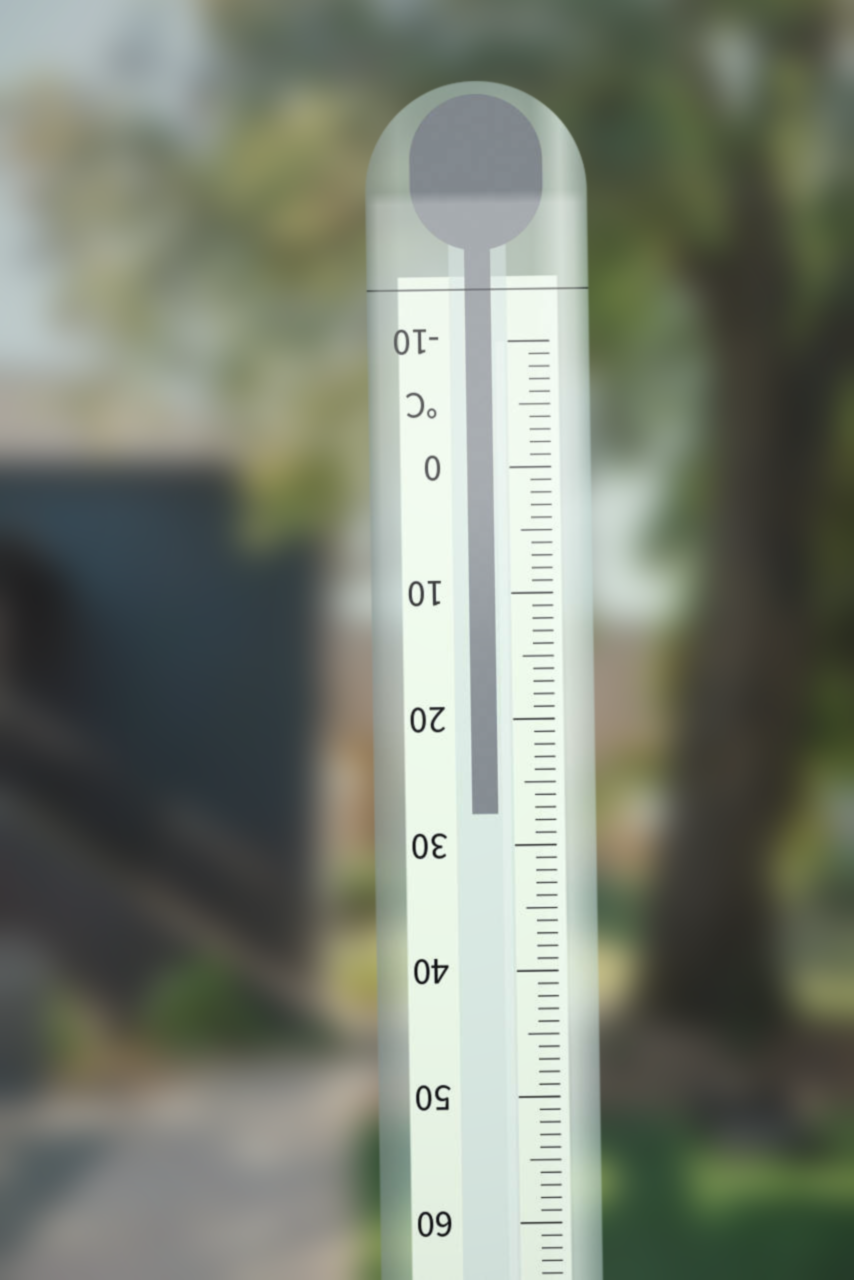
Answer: 27.5 °C
